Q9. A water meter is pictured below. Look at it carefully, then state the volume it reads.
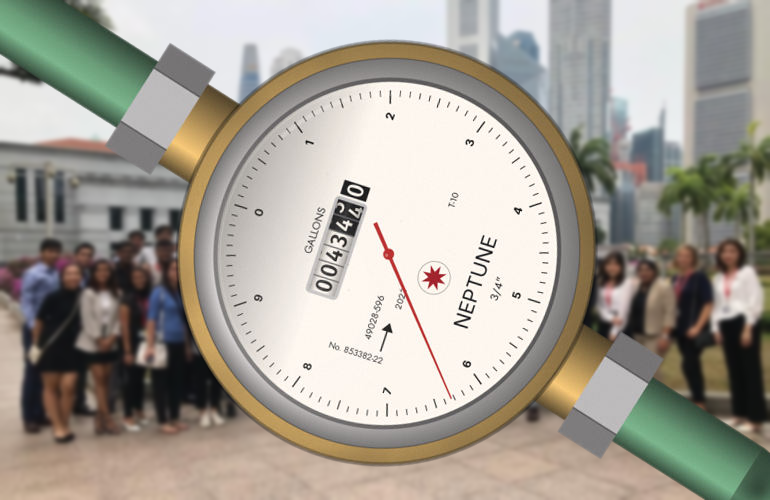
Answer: 43436.3 gal
